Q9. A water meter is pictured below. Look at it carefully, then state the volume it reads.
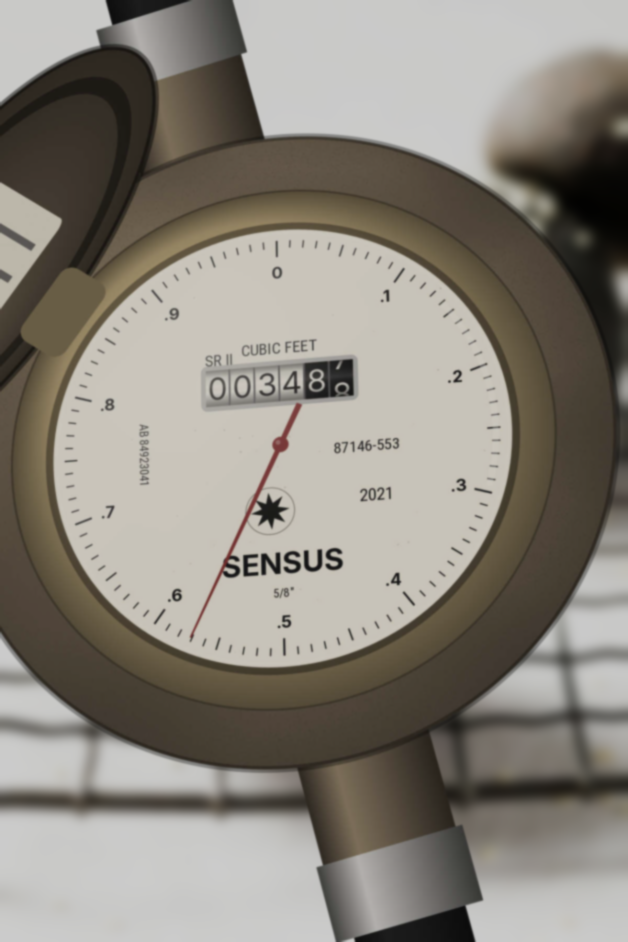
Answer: 3487.57 ft³
